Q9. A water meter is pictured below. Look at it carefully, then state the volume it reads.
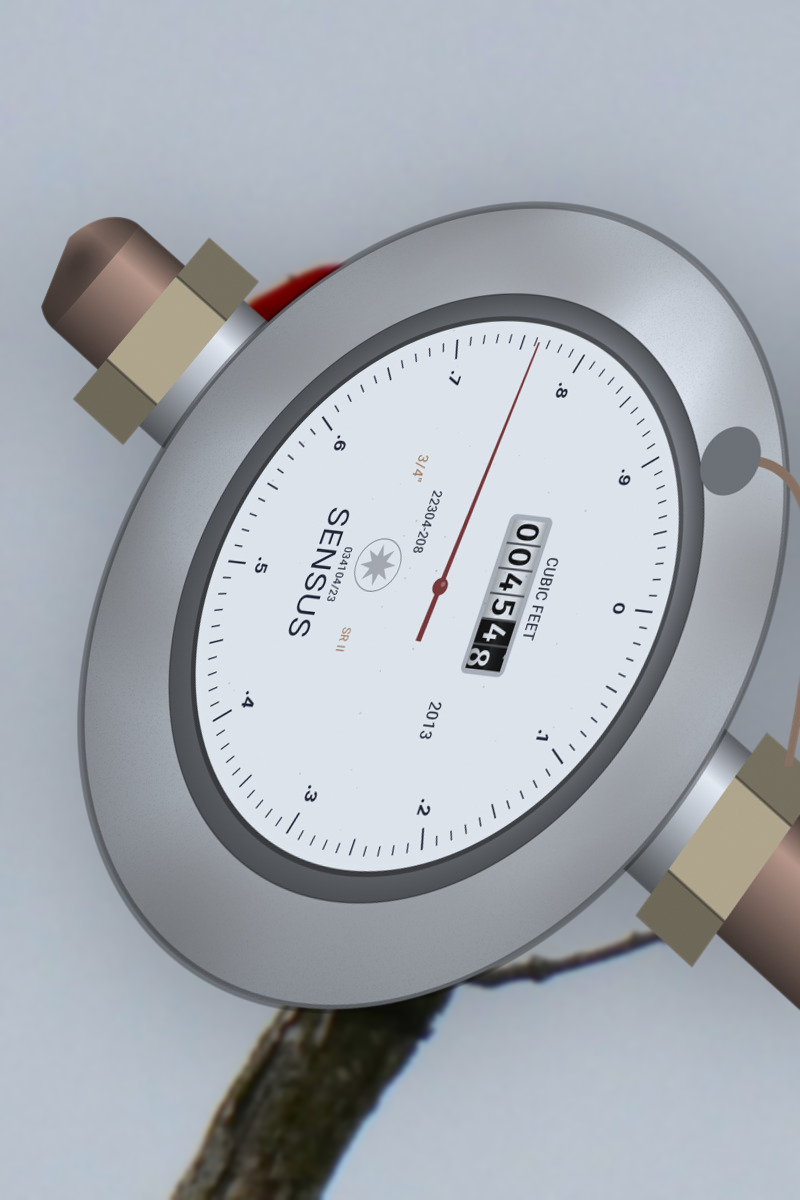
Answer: 4547.76 ft³
